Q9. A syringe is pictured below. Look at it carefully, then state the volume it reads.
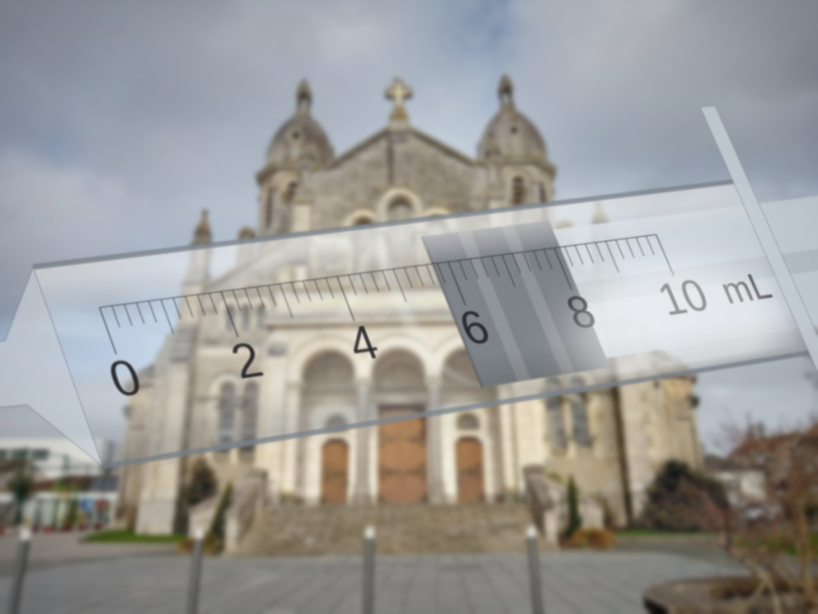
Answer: 5.7 mL
